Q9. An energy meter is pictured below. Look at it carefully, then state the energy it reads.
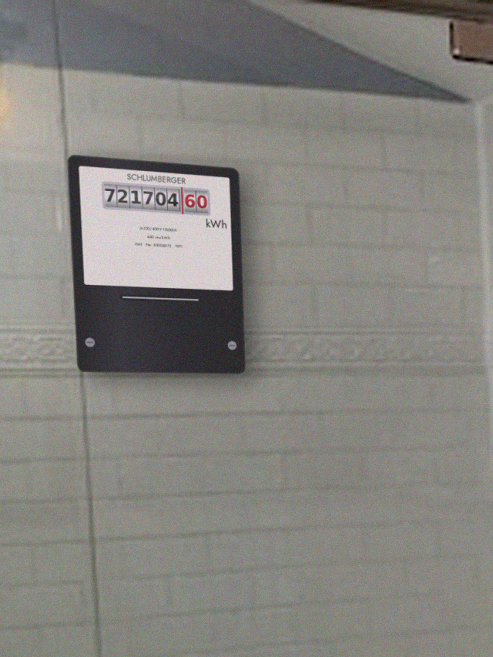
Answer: 721704.60 kWh
